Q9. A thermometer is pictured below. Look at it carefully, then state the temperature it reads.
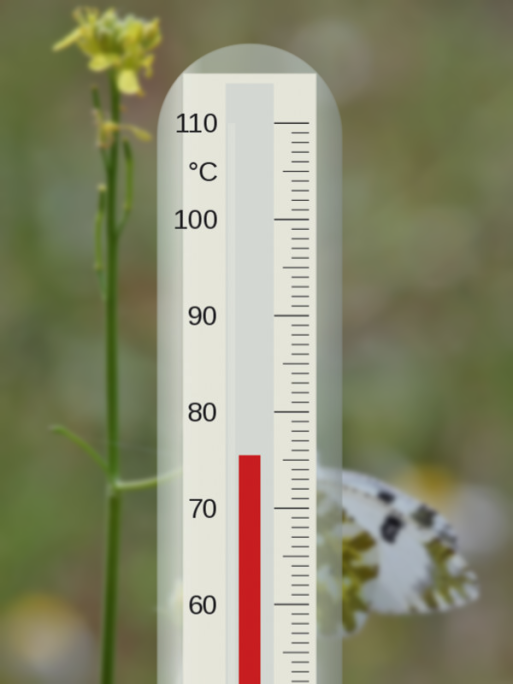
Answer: 75.5 °C
